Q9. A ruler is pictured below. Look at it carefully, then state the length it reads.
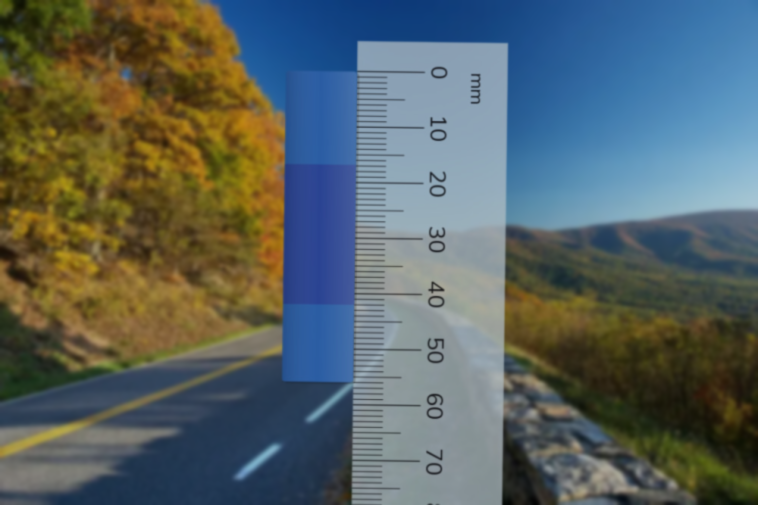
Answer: 56 mm
